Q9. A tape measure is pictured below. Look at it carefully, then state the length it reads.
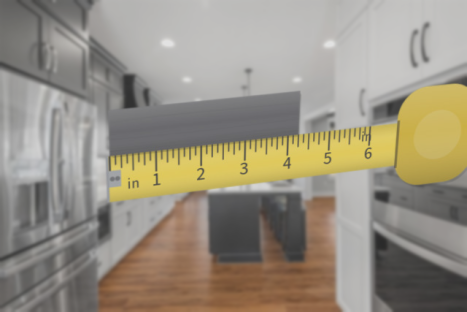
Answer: 4.25 in
